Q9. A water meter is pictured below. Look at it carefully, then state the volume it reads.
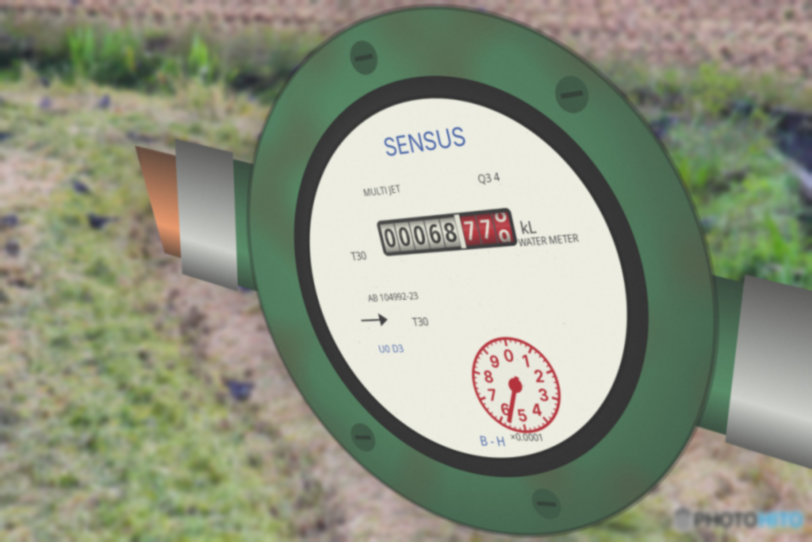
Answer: 68.7785 kL
